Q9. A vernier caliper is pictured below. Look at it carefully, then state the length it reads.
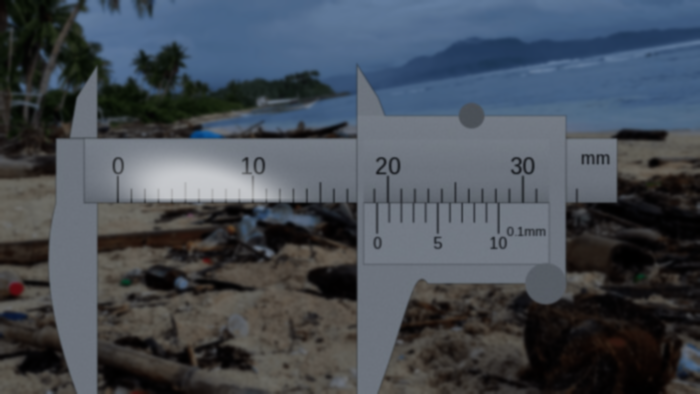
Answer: 19.2 mm
